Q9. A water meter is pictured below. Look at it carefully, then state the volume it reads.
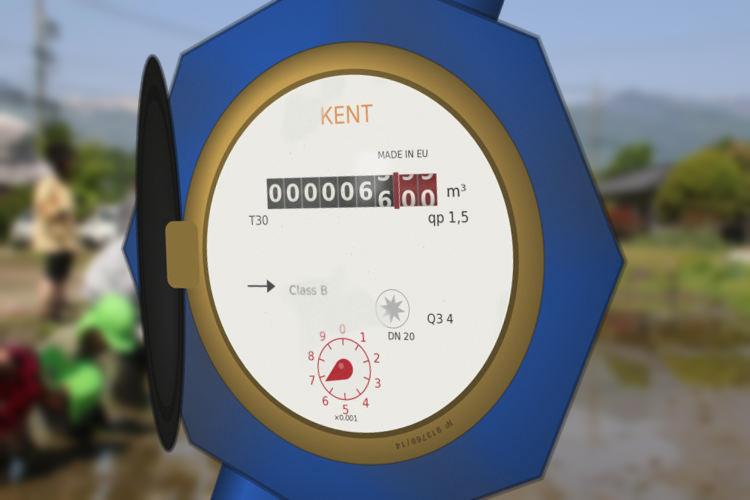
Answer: 65.996 m³
